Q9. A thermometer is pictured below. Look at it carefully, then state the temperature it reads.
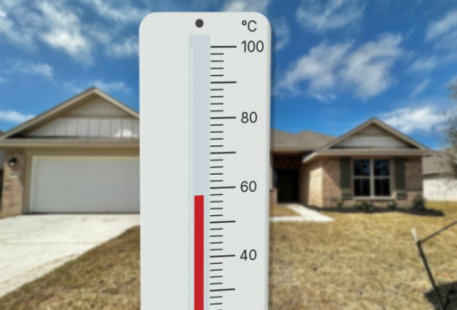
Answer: 58 °C
